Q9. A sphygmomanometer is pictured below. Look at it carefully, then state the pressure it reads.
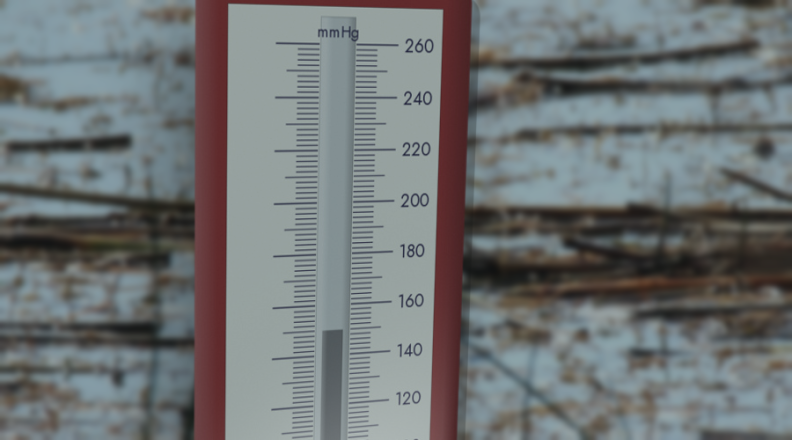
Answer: 150 mmHg
